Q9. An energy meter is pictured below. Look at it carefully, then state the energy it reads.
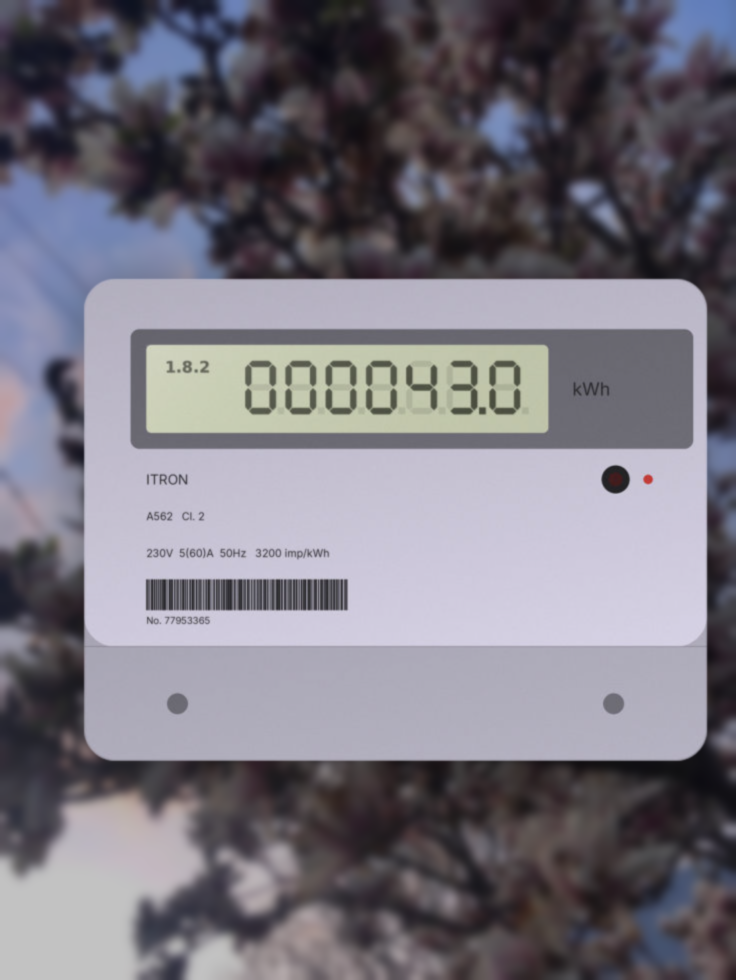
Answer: 43.0 kWh
